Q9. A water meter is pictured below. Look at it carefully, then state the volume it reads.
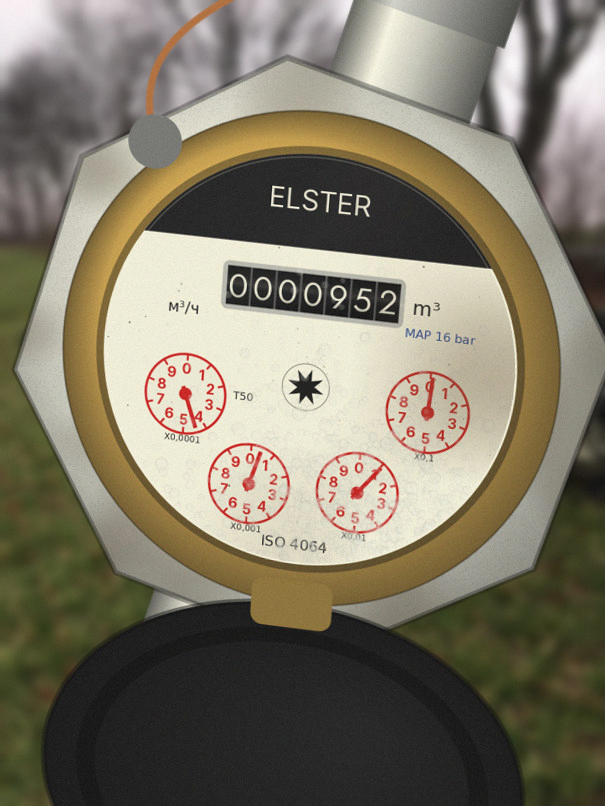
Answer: 952.0104 m³
